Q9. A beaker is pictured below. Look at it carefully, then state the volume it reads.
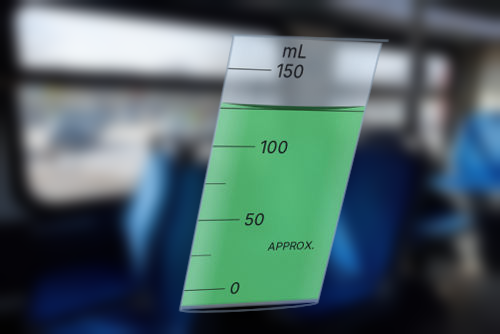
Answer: 125 mL
